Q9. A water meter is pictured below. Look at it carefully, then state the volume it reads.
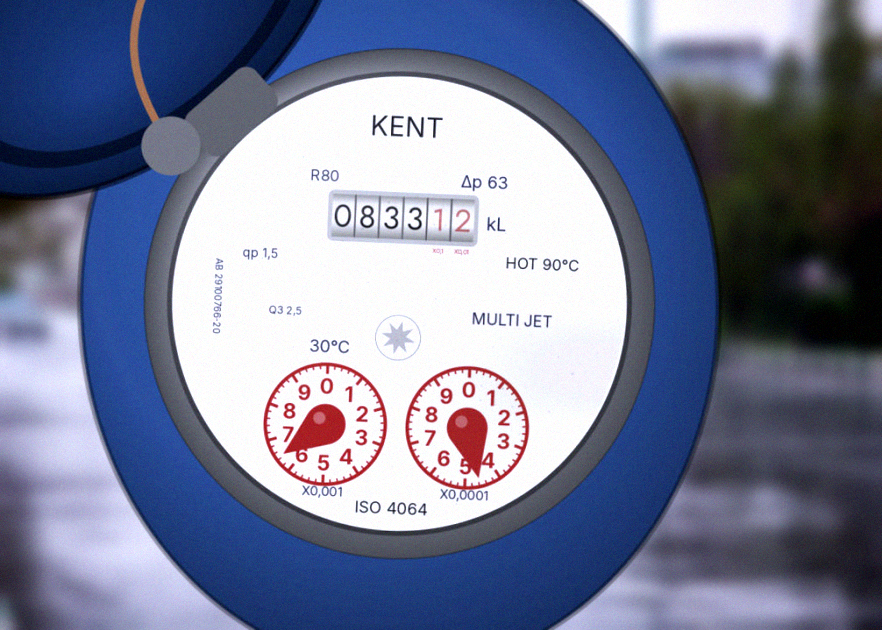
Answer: 833.1264 kL
